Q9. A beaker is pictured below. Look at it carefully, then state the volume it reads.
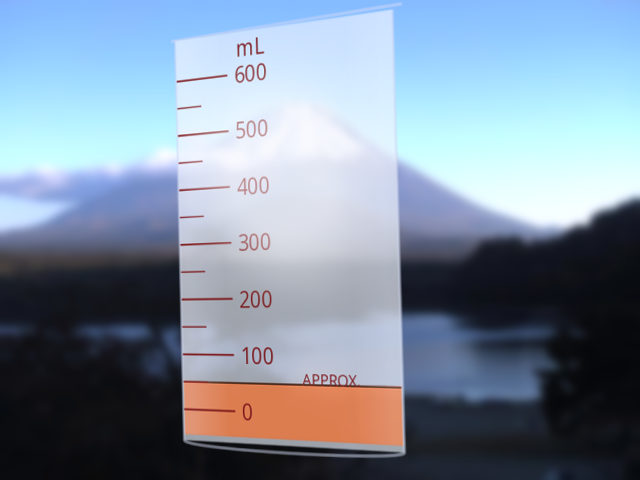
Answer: 50 mL
